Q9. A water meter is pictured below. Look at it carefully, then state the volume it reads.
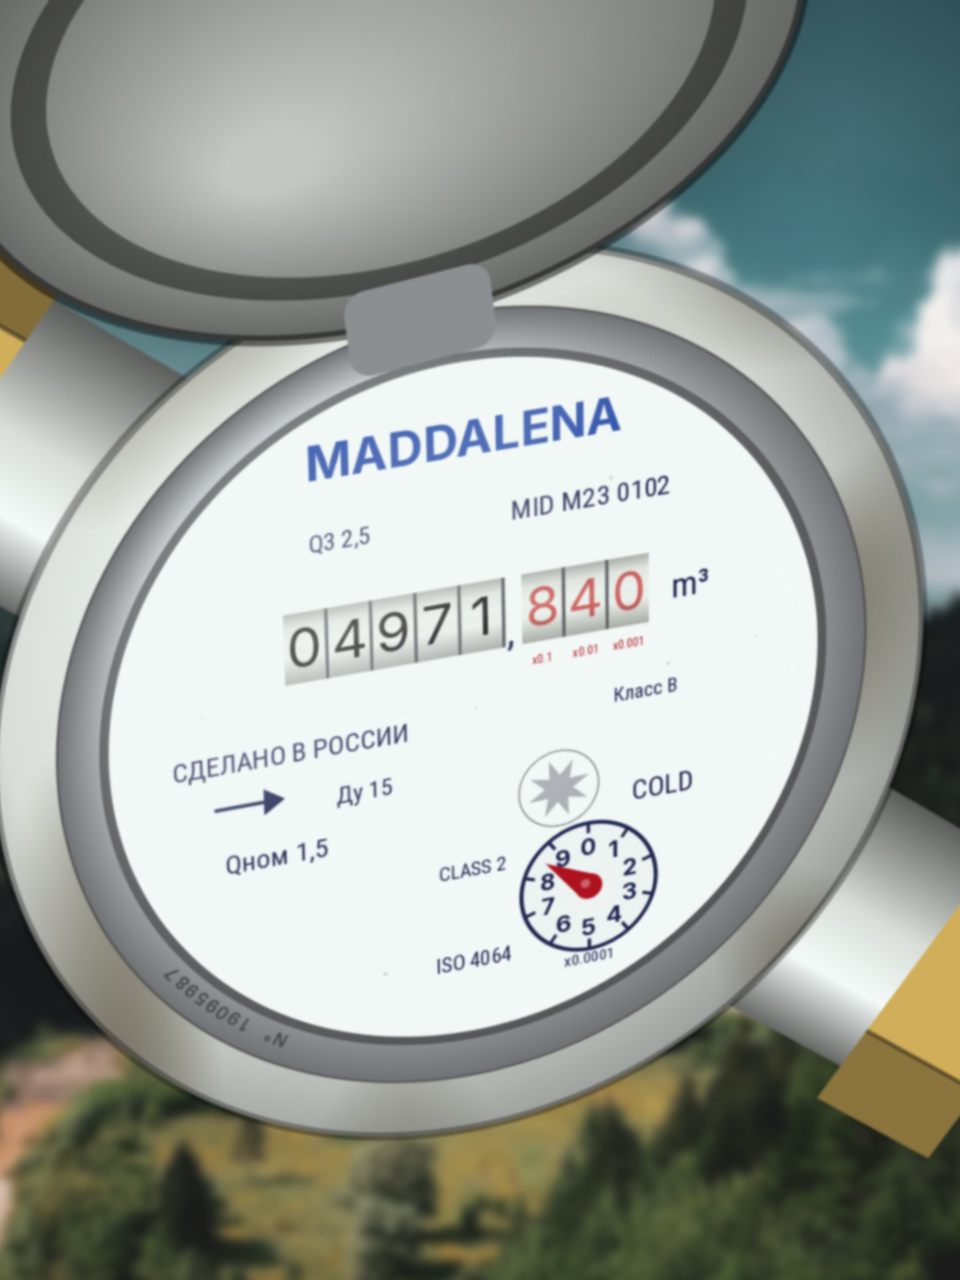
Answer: 4971.8408 m³
